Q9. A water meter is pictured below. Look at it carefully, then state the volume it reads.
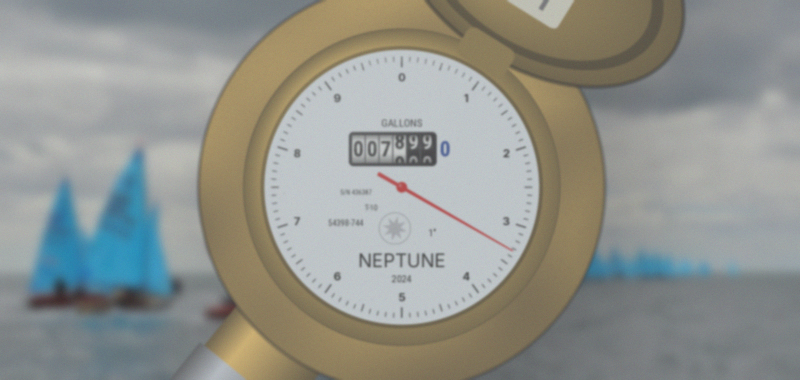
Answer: 78993.3 gal
